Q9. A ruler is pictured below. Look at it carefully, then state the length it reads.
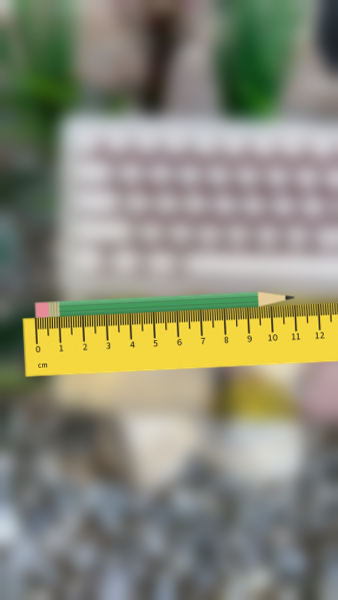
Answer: 11 cm
